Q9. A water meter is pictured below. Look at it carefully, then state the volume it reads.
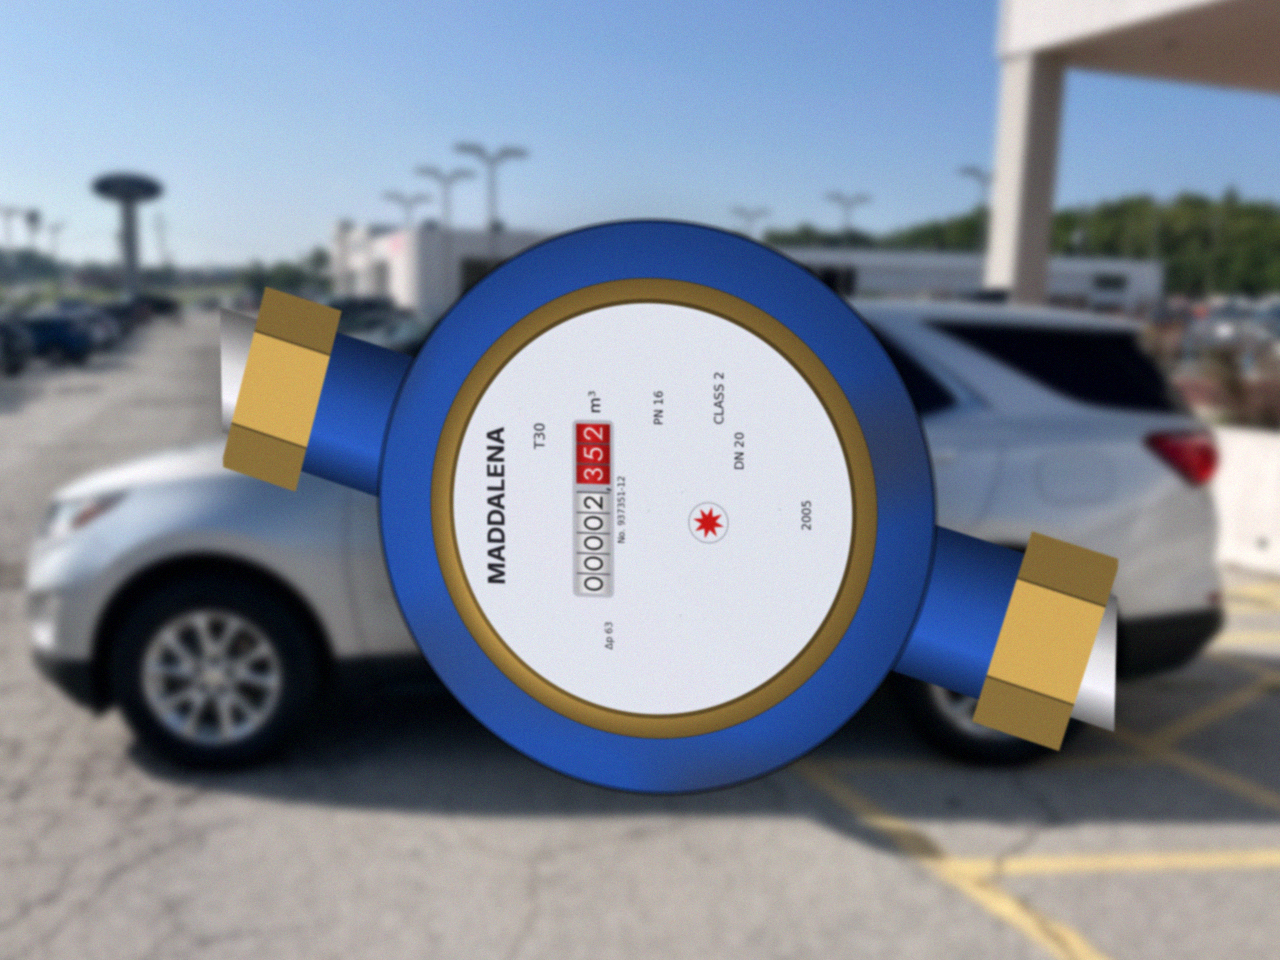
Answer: 2.352 m³
